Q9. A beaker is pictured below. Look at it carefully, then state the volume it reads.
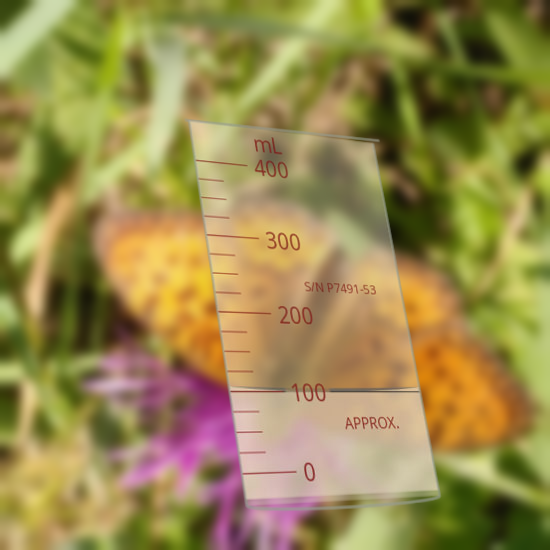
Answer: 100 mL
